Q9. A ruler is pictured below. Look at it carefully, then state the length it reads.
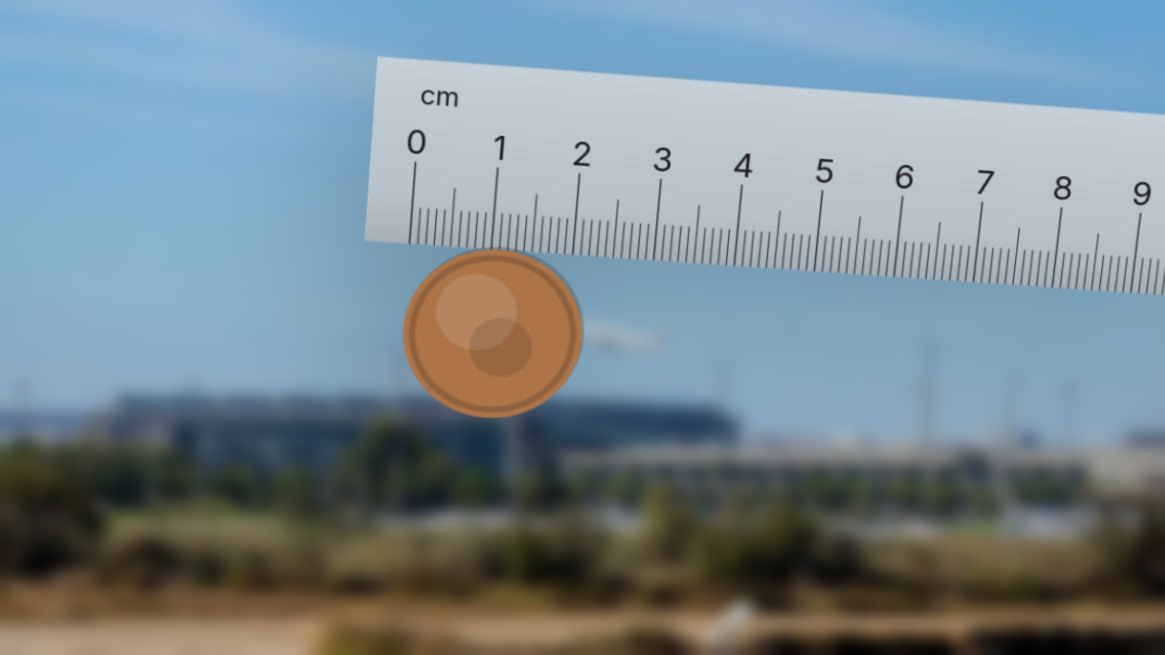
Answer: 2.2 cm
